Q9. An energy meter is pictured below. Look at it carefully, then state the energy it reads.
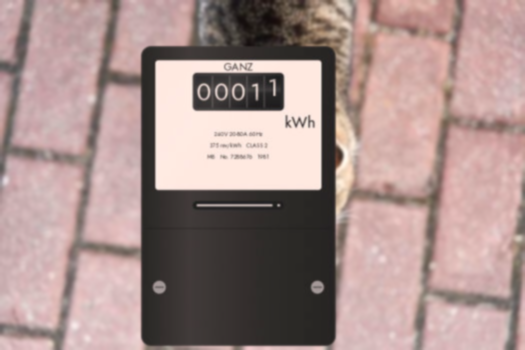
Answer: 11 kWh
